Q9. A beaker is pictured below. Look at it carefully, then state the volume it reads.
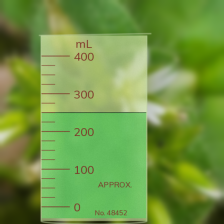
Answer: 250 mL
